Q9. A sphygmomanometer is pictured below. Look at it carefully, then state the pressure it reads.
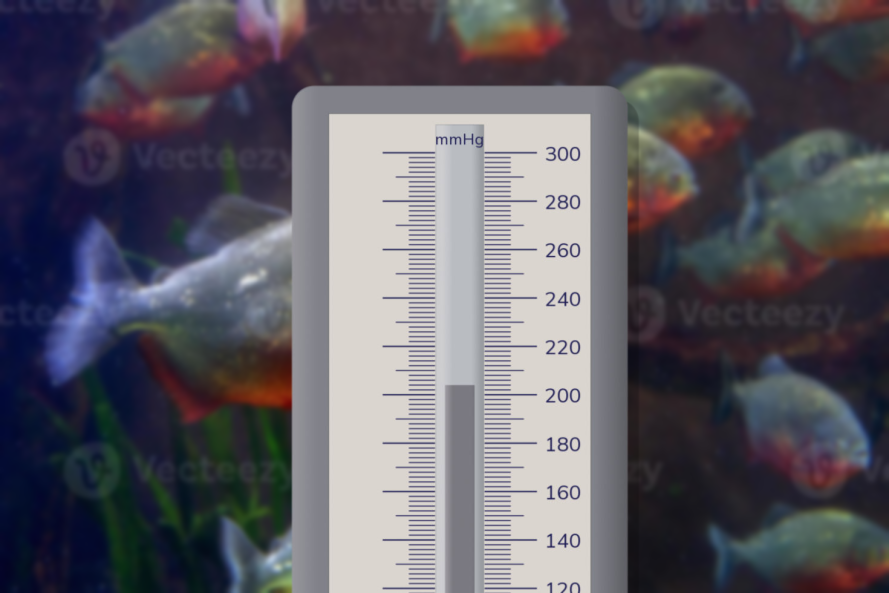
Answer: 204 mmHg
